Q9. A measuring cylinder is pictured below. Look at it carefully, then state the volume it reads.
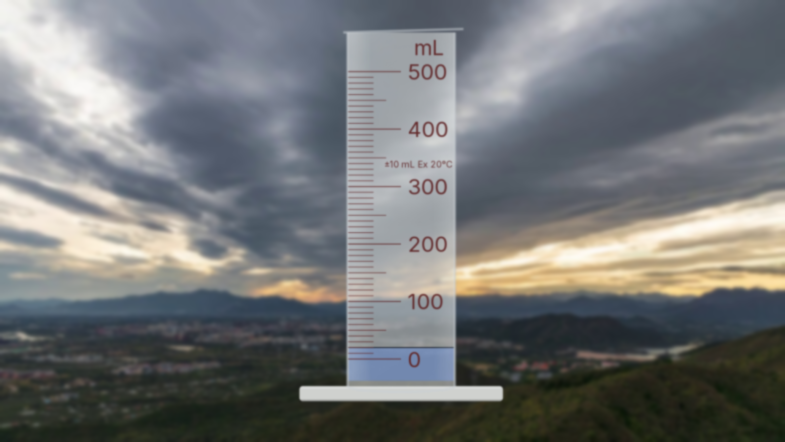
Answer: 20 mL
